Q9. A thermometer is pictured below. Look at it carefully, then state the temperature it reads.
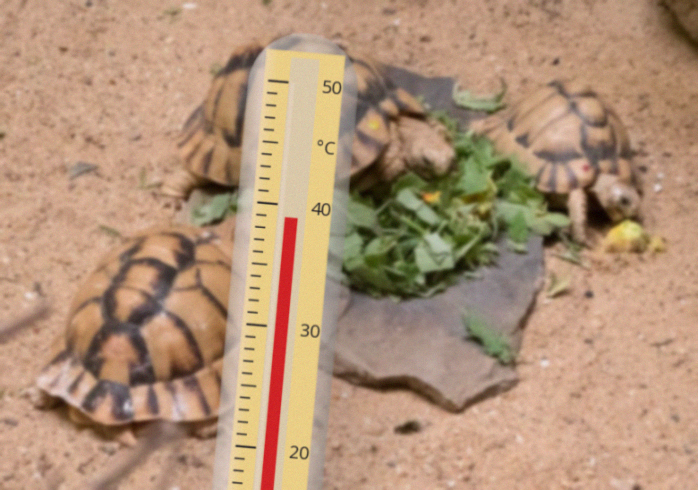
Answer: 39 °C
